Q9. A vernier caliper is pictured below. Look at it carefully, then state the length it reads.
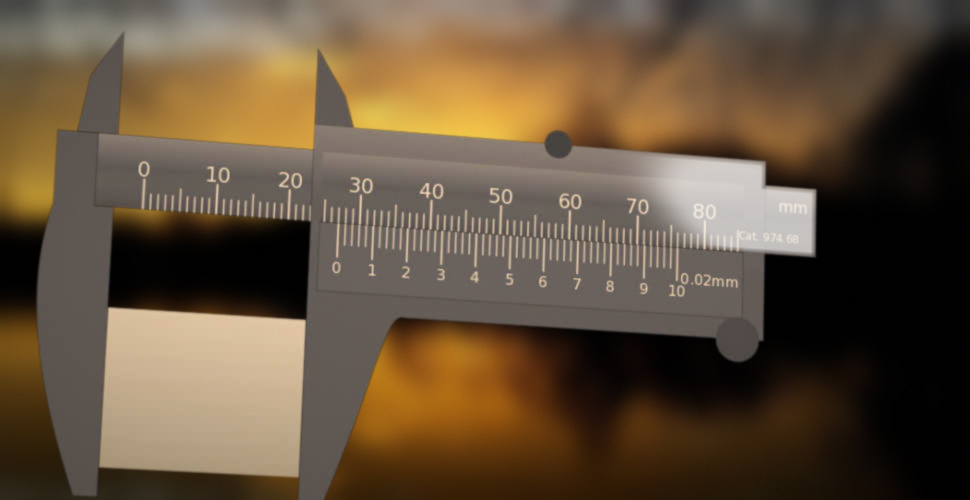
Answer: 27.0 mm
